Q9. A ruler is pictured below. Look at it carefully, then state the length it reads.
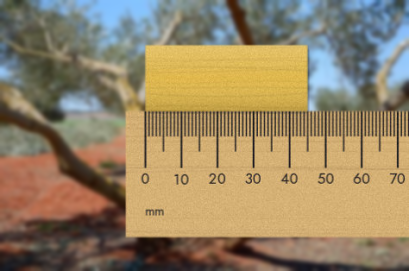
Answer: 45 mm
